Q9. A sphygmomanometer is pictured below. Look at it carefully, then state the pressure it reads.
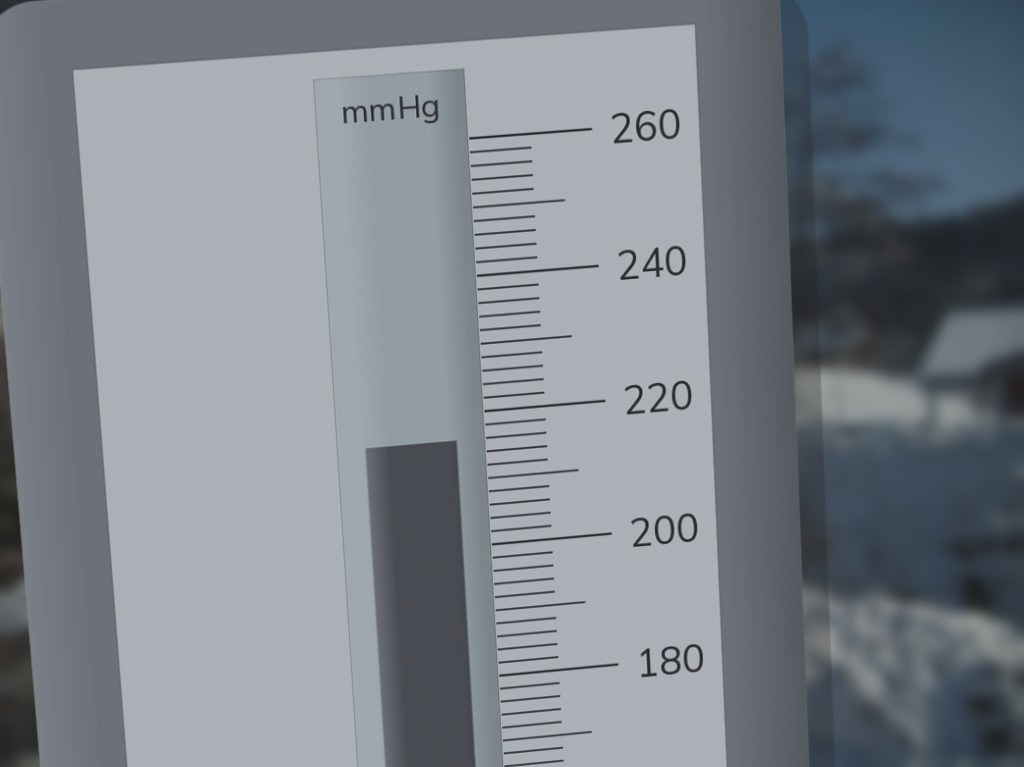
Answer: 216 mmHg
